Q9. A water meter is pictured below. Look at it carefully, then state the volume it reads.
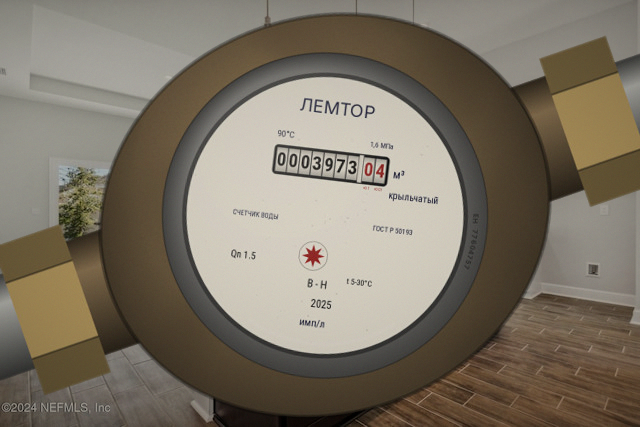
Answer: 3973.04 m³
